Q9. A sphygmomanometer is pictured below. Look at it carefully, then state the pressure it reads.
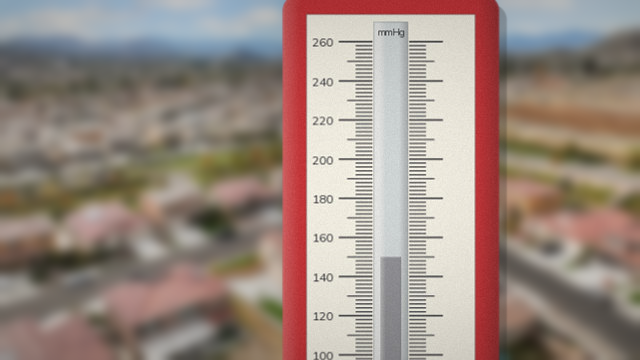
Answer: 150 mmHg
